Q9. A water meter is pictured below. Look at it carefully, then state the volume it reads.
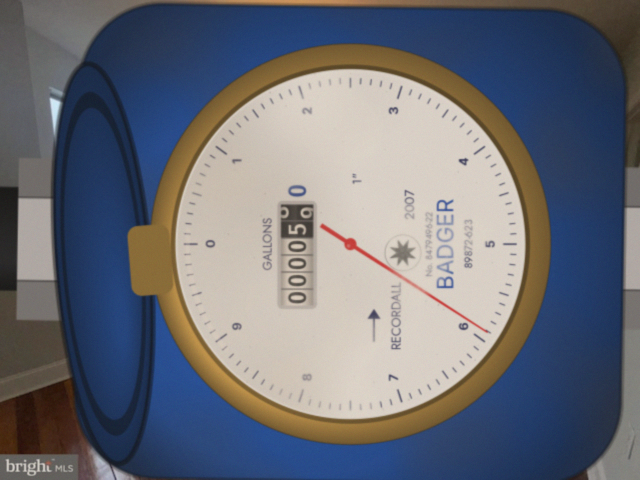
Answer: 585.9 gal
